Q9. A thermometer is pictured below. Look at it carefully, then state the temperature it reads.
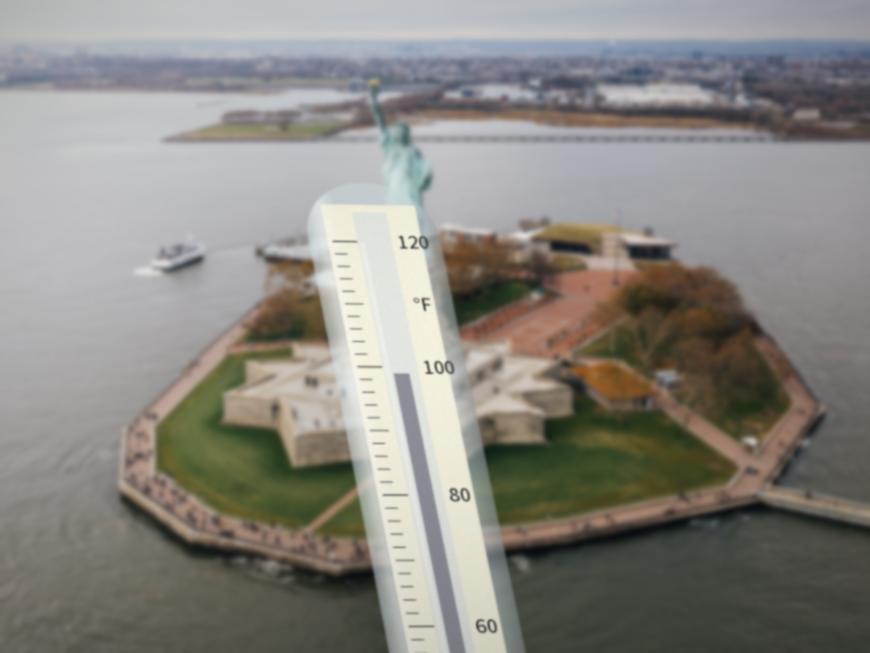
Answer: 99 °F
